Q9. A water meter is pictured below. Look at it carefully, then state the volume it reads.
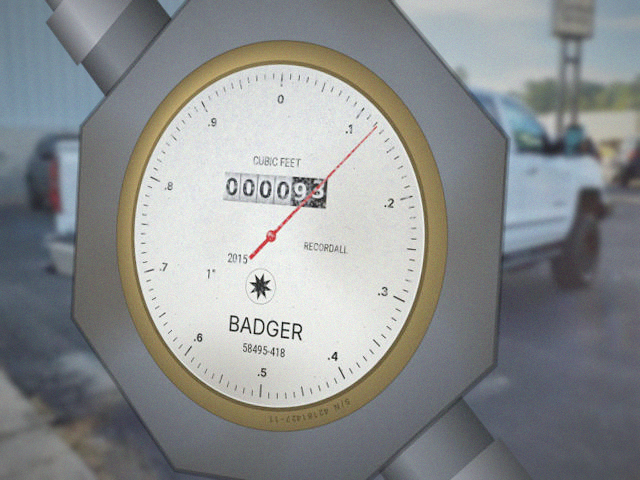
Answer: 93.12 ft³
